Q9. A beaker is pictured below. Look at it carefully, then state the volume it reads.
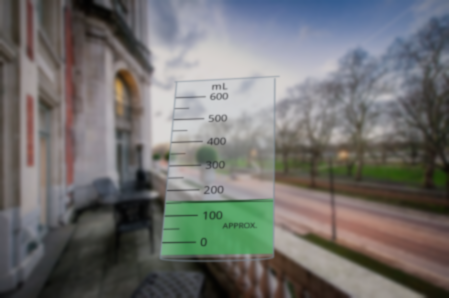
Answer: 150 mL
